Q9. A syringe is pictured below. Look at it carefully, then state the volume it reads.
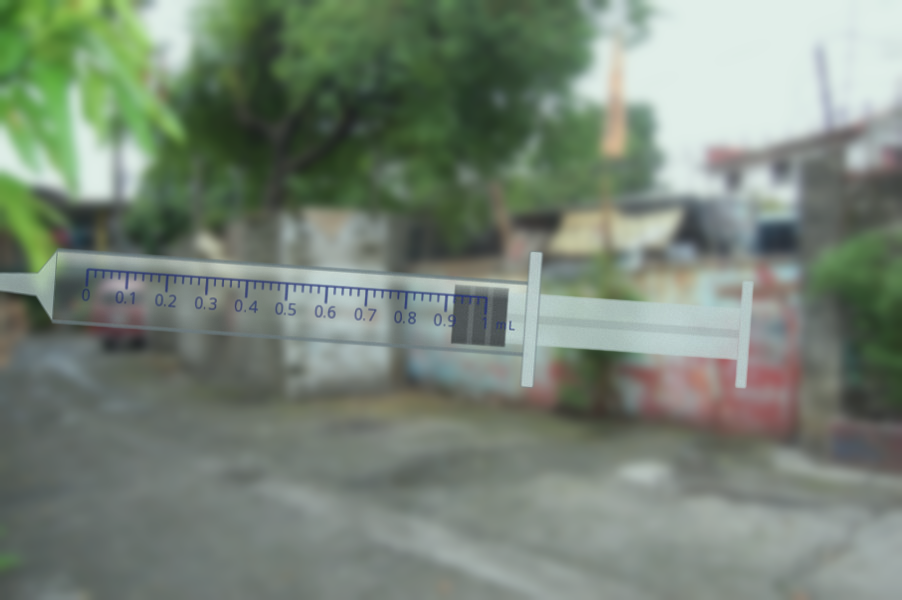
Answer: 0.92 mL
